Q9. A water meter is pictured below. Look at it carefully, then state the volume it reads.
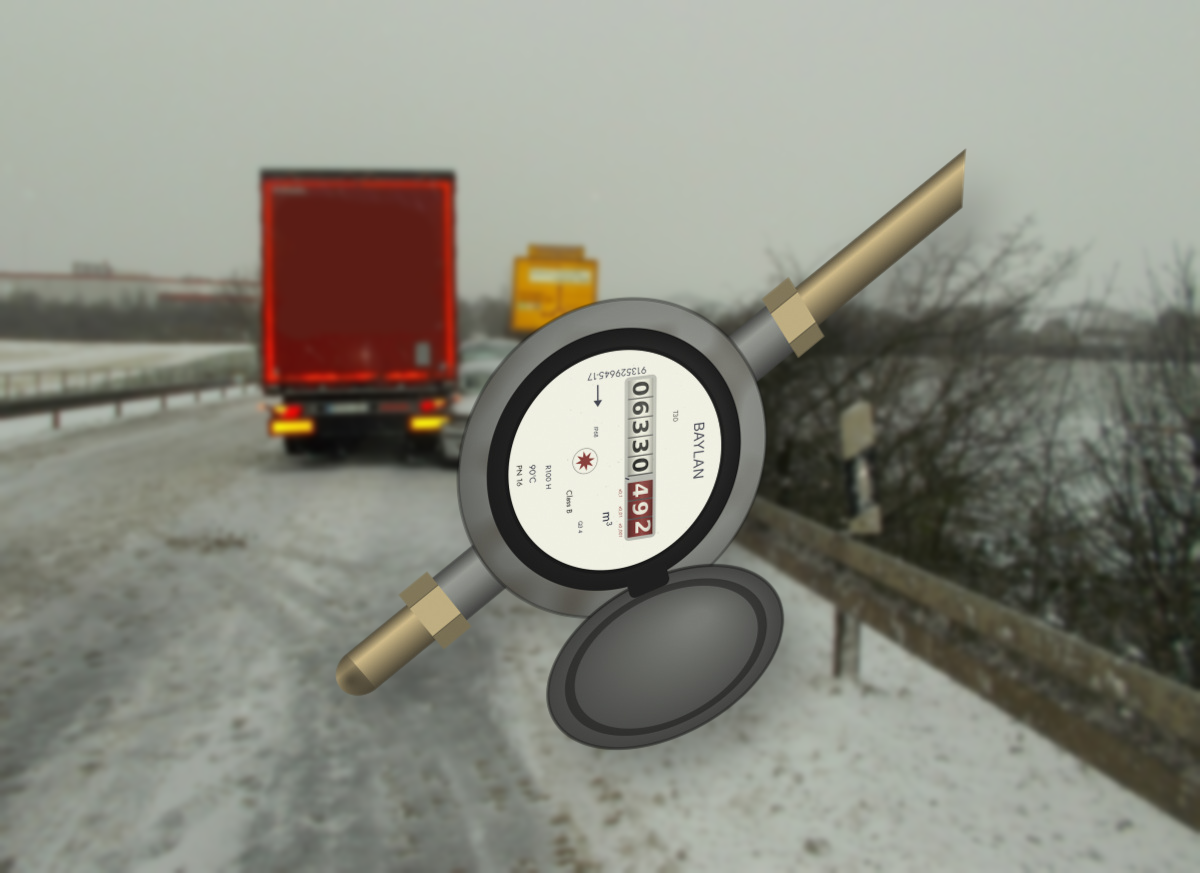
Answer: 6330.492 m³
